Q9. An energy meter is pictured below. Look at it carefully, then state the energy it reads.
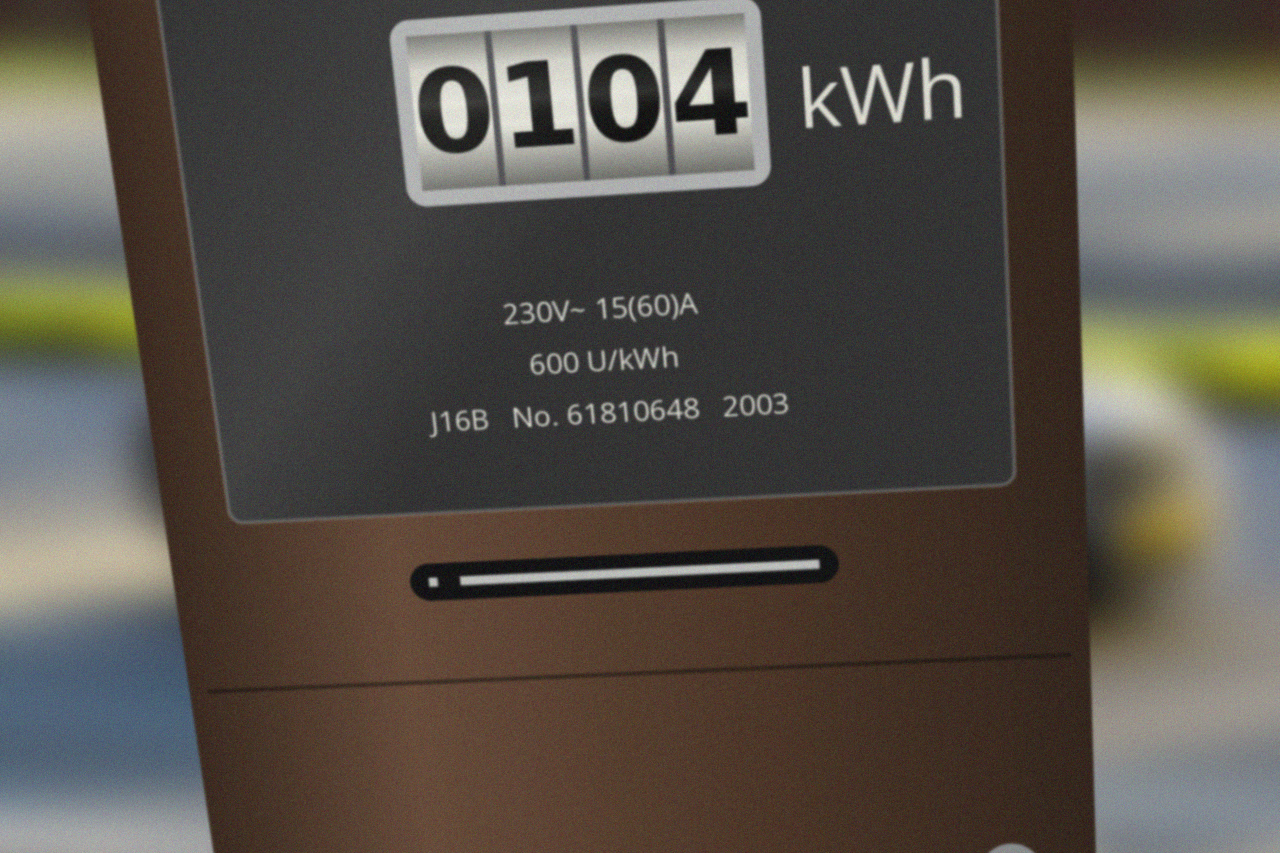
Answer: 104 kWh
